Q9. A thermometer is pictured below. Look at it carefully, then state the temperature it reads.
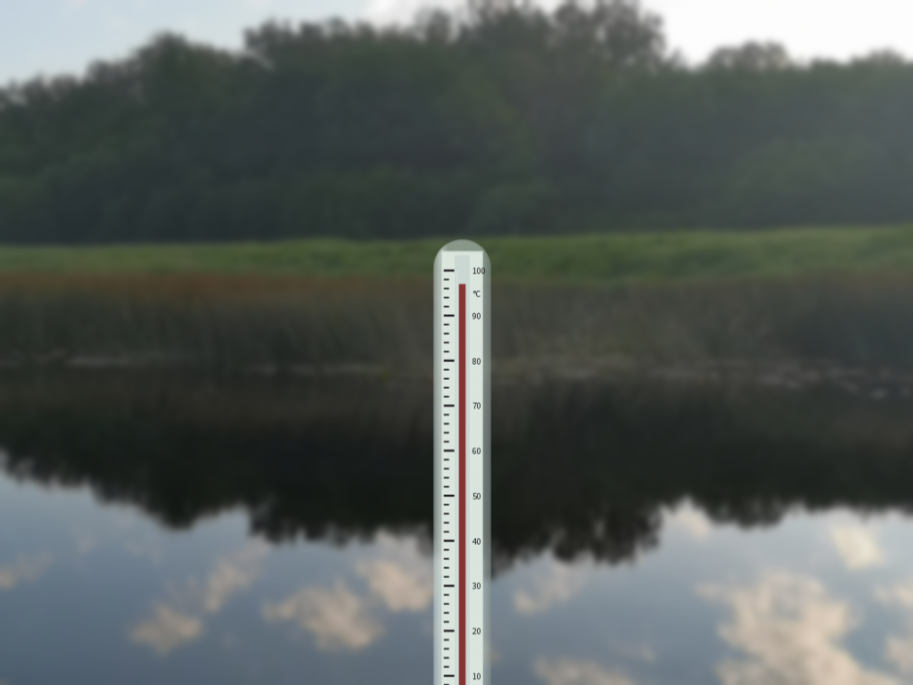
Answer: 97 °C
